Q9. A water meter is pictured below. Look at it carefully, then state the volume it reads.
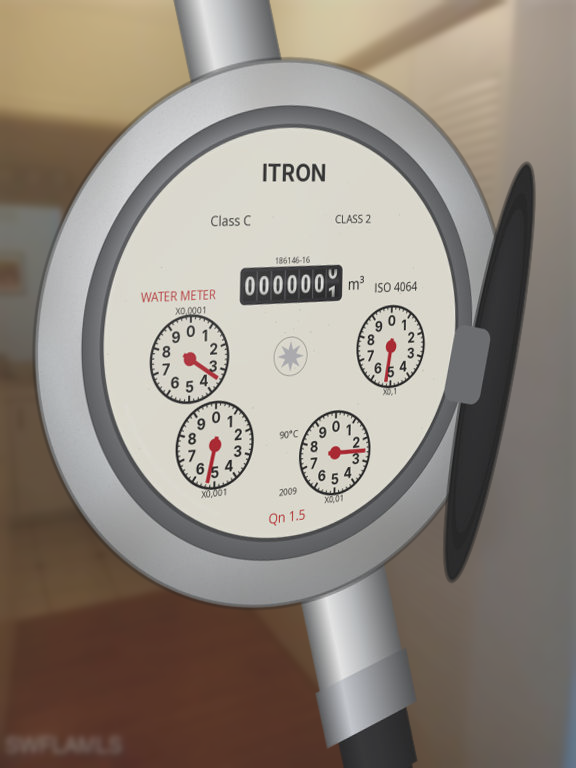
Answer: 0.5253 m³
